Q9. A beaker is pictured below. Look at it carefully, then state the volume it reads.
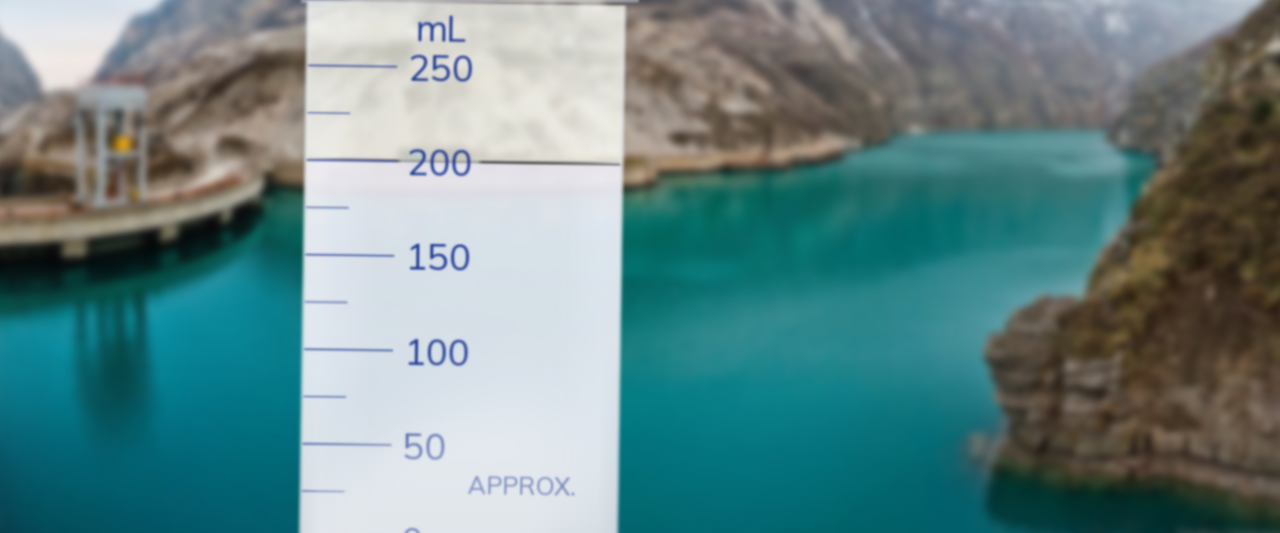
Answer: 200 mL
